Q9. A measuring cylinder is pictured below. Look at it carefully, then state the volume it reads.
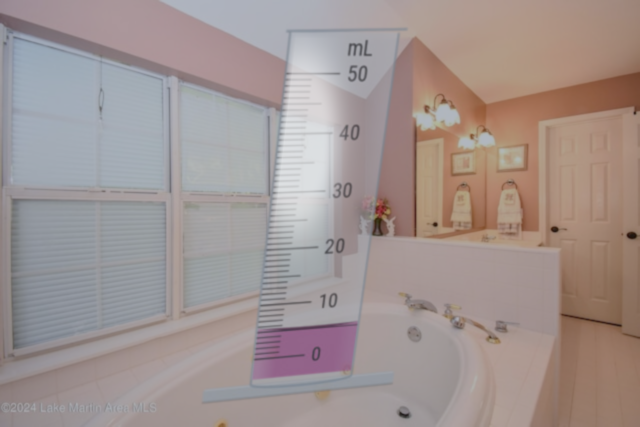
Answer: 5 mL
